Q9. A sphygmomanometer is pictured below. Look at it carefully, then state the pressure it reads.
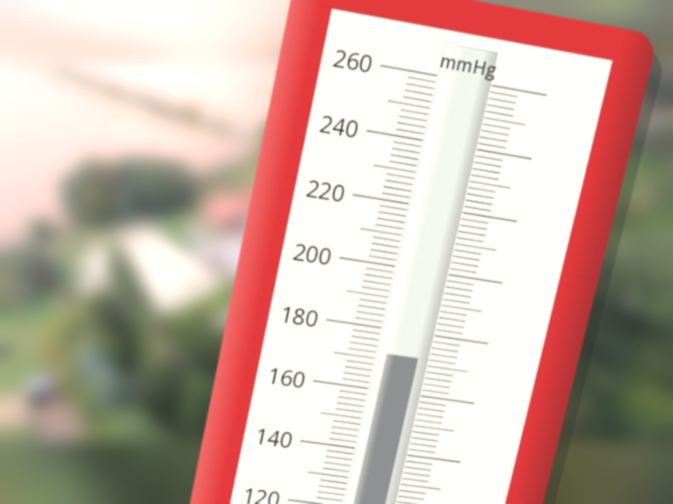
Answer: 172 mmHg
